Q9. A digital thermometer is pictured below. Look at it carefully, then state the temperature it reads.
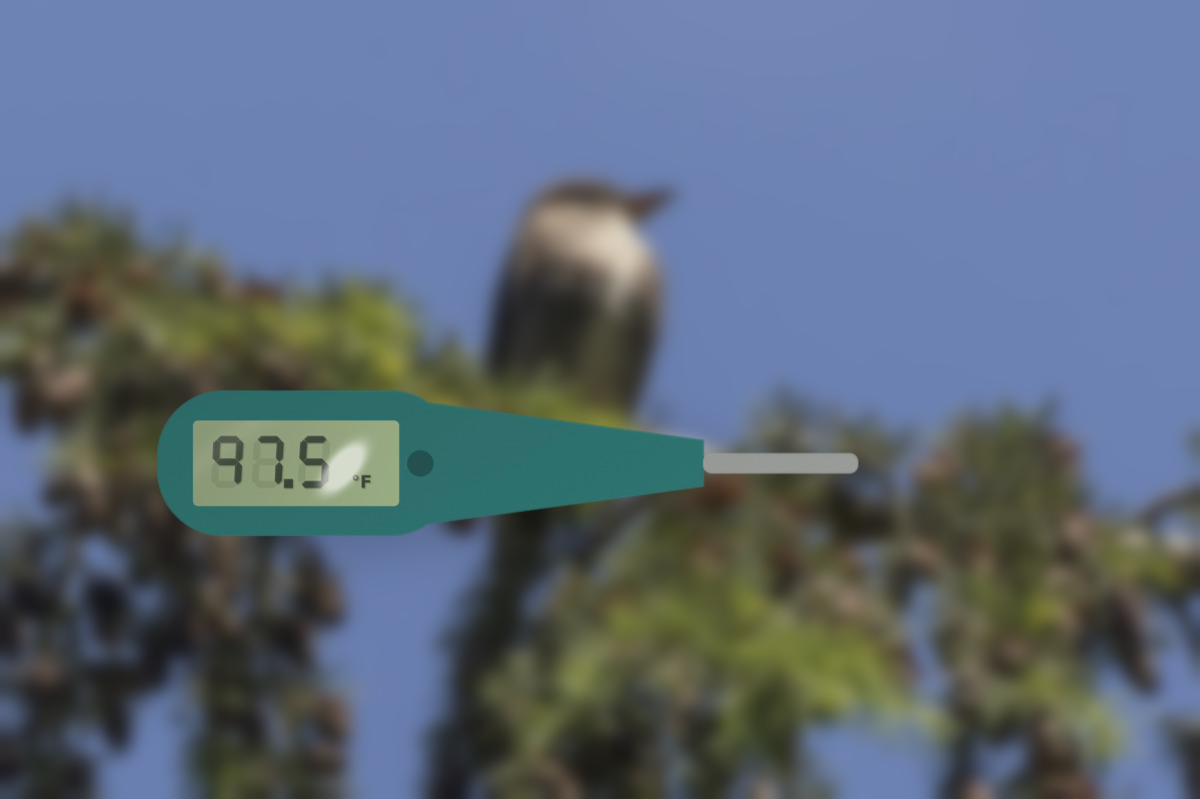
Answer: 97.5 °F
